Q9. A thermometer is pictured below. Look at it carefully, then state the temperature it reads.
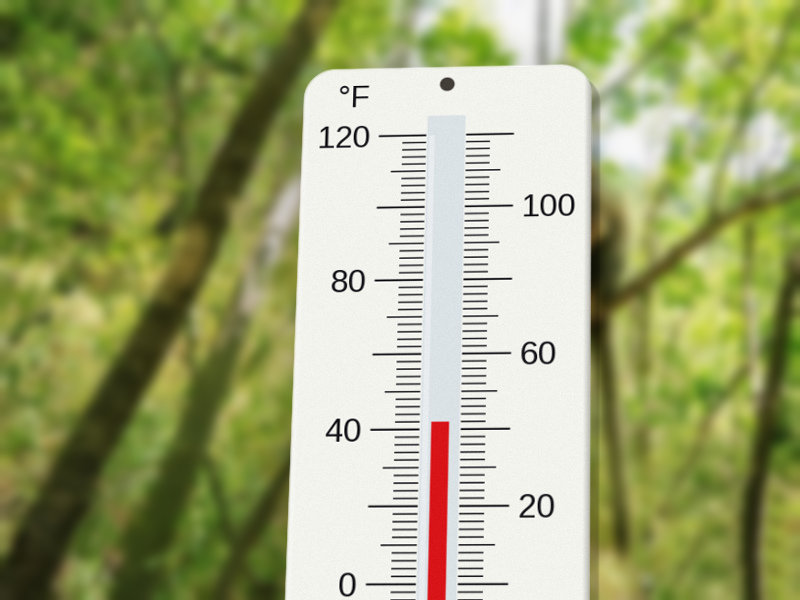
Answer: 42 °F
